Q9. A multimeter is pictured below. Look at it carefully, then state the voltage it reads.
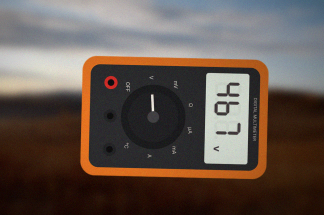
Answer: 467 V
